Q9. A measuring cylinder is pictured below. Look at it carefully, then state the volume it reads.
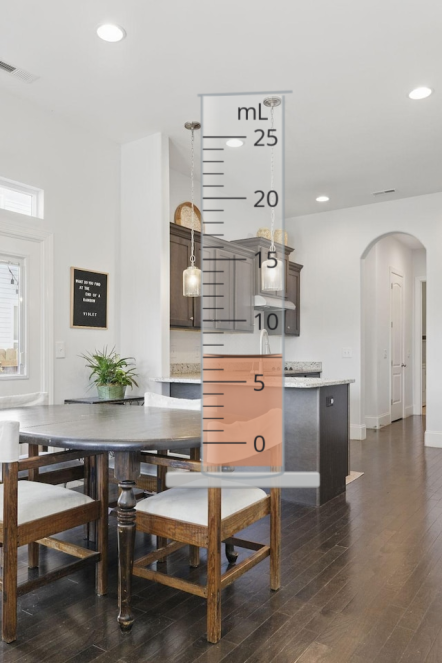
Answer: 7 mL
